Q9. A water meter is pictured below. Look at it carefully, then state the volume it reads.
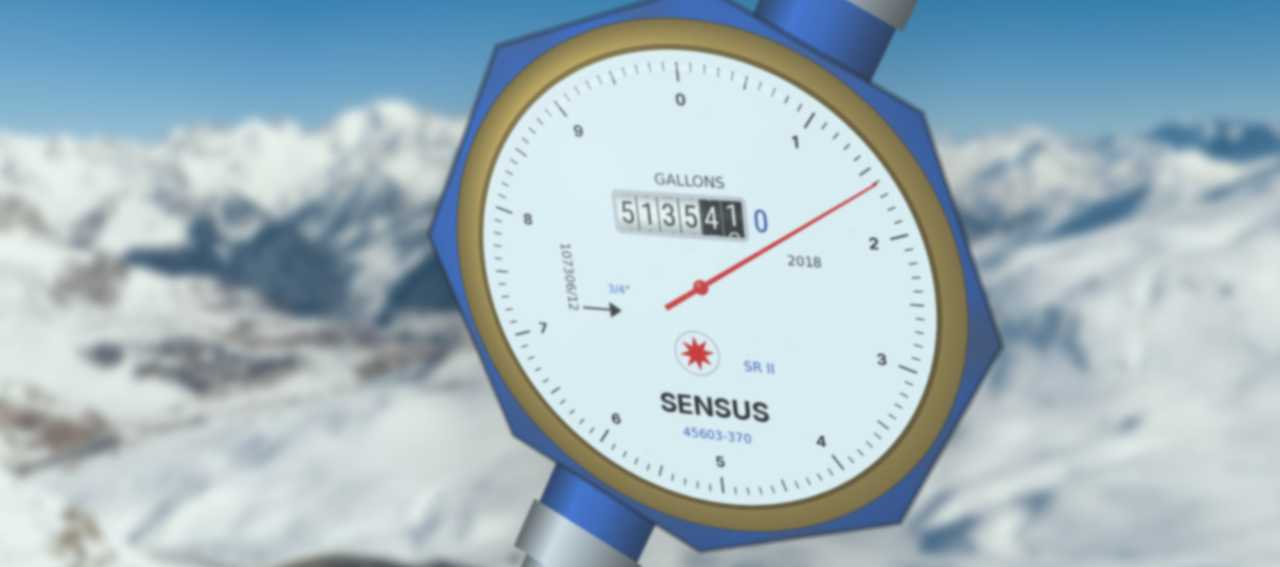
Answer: 5135411.6 gal
